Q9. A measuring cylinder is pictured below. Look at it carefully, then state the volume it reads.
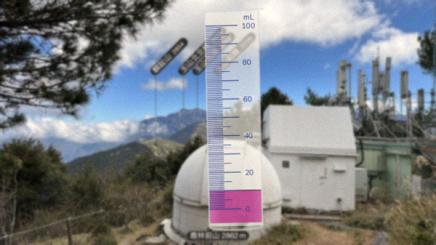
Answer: 10 mL
